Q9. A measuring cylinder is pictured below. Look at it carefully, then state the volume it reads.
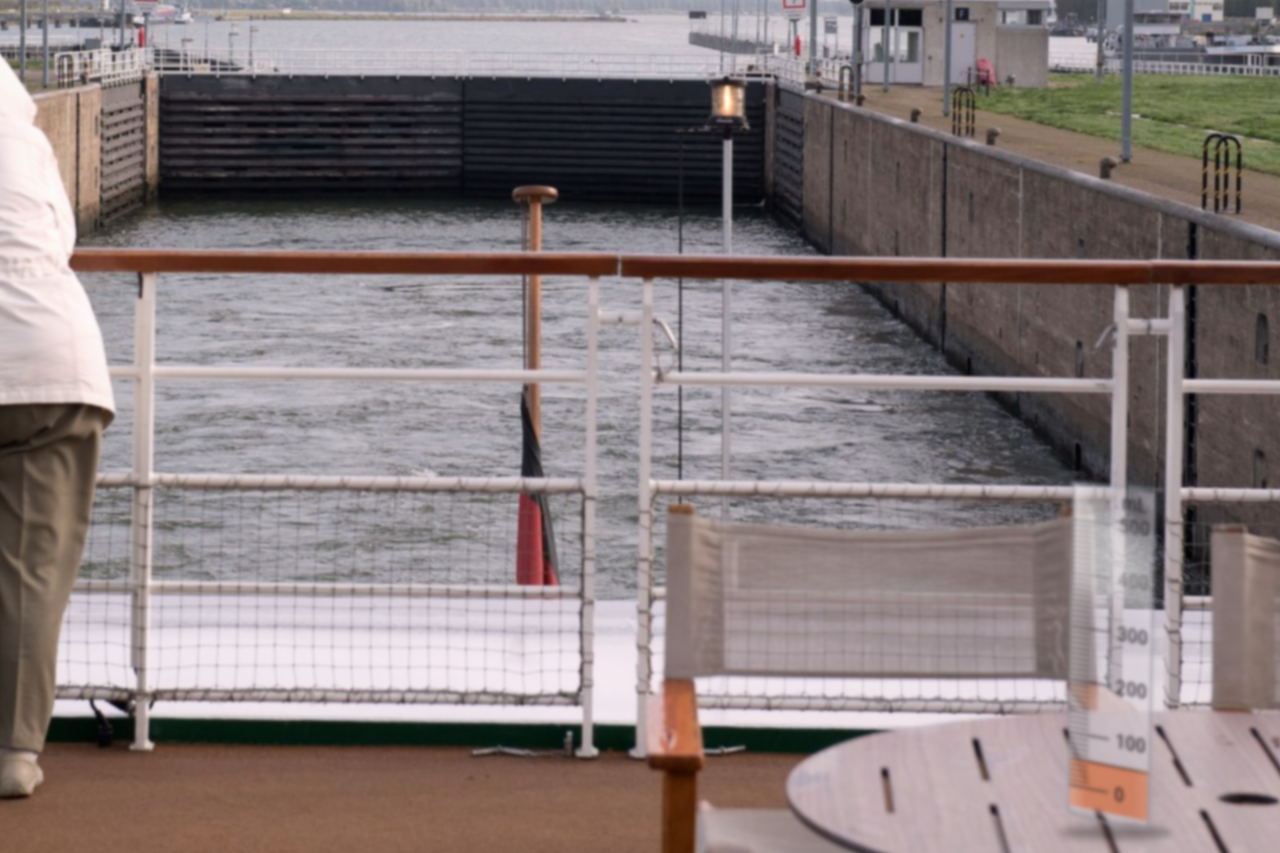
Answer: 50 mL
